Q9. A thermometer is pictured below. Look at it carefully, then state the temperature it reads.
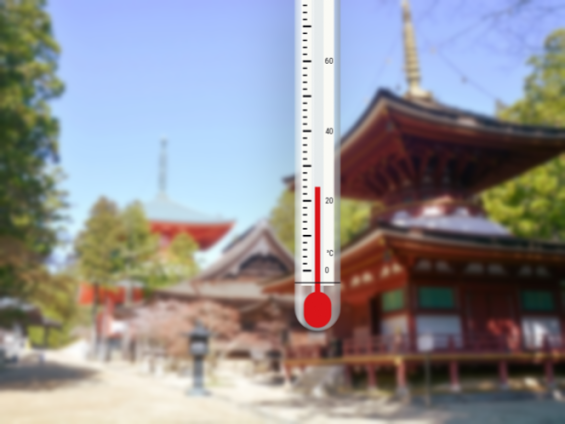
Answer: 24 °C
